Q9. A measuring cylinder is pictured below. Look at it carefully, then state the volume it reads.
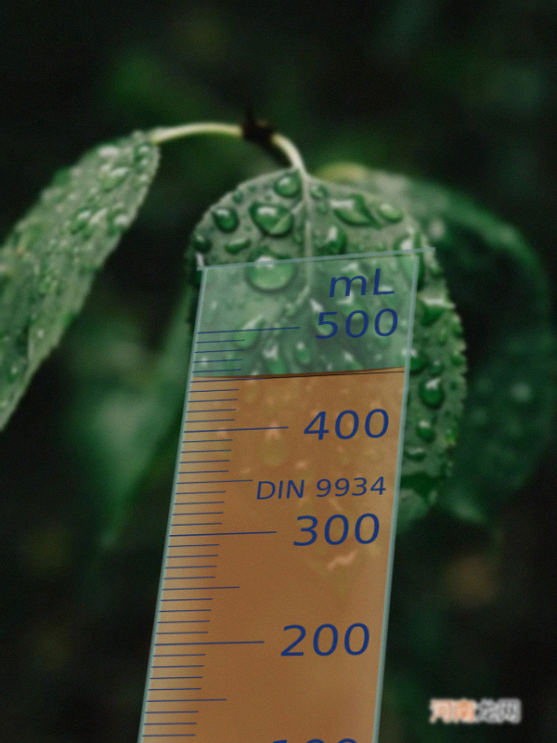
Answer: 450 mL
